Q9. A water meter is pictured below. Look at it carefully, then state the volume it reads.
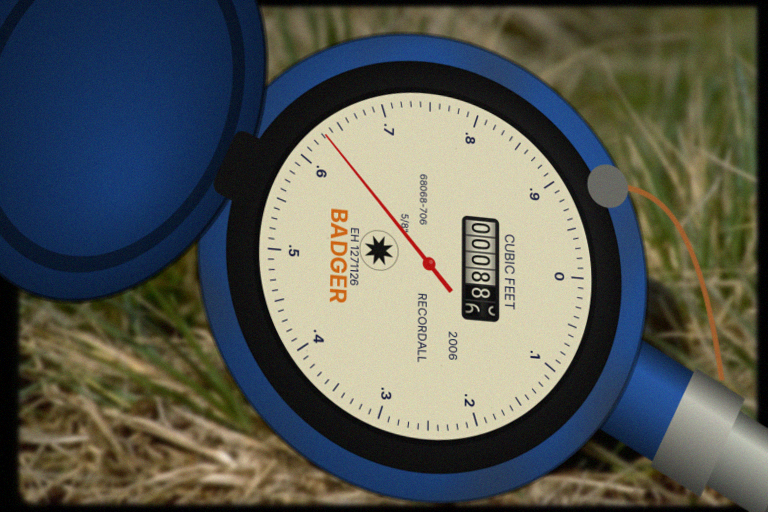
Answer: 885.63 ft³
